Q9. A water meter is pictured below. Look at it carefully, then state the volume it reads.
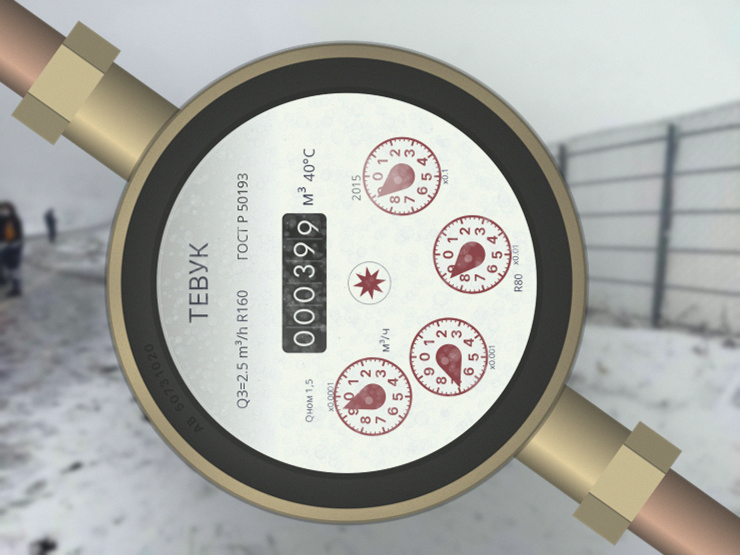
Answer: 398.8869 m³
